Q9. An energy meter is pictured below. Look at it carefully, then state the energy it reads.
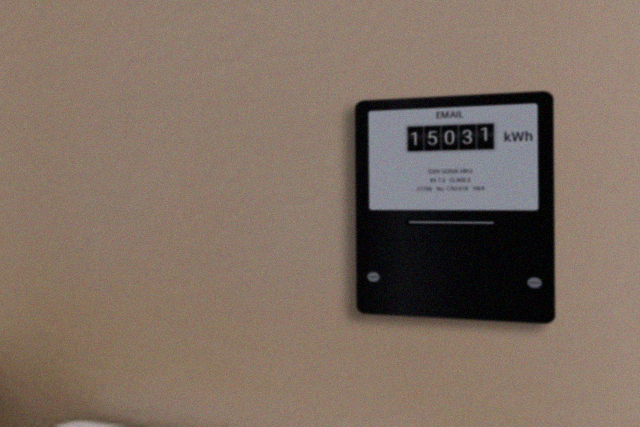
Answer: 15031 kWh
